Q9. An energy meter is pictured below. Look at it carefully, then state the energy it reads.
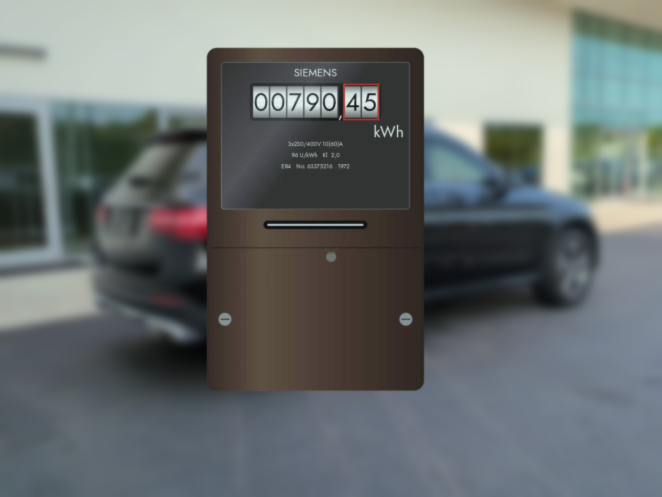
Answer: 790.45 kWh
